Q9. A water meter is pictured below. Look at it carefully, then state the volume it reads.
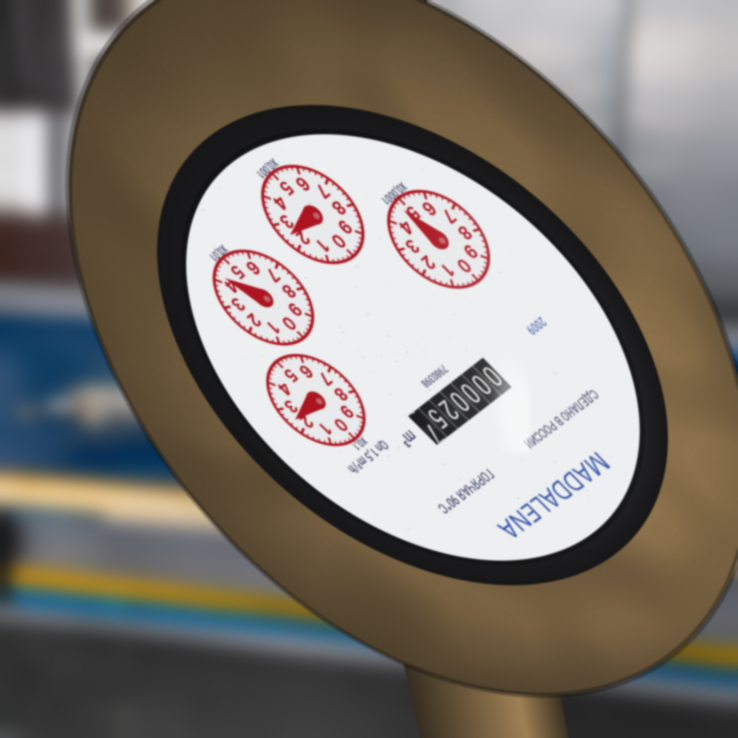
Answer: 257.2424 m³
